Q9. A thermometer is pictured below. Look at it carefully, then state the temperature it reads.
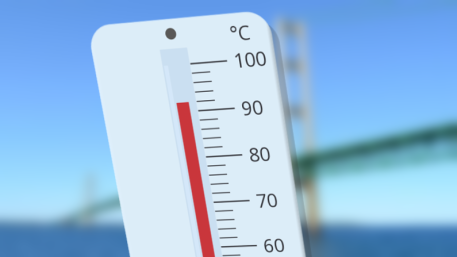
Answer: 92 °C
